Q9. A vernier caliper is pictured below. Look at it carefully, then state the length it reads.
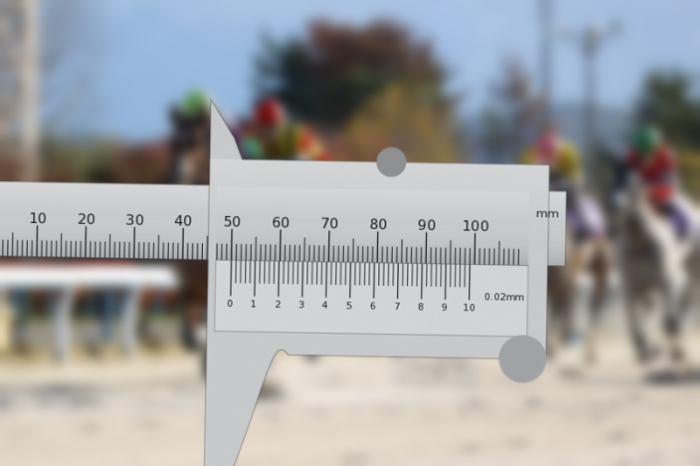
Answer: 50.0 mm
